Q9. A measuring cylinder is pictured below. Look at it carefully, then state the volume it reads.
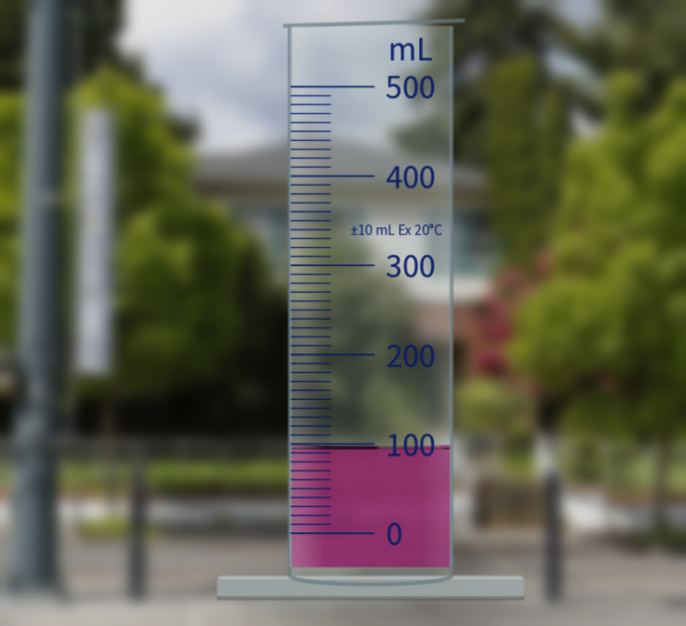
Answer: 95 mL
